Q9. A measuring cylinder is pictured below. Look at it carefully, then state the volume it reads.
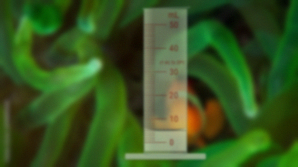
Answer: 5 mL
